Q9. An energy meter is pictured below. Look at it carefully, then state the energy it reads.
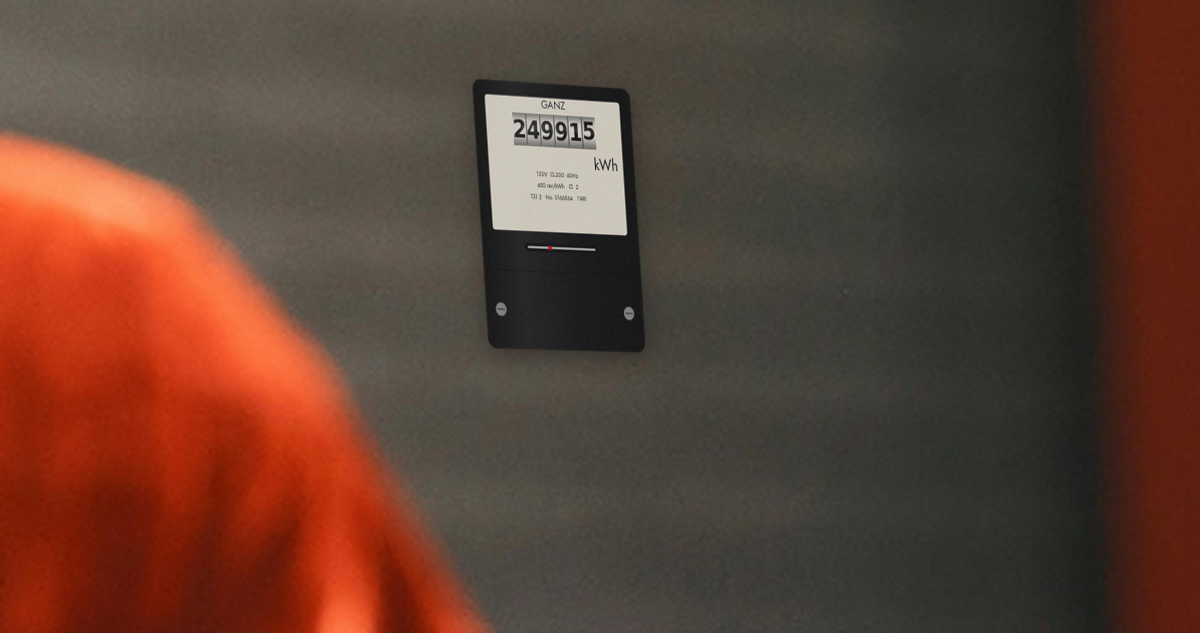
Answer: 249915 kWh
